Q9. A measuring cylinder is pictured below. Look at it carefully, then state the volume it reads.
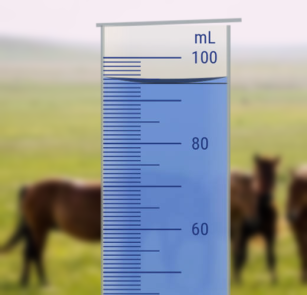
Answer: 94 mL
